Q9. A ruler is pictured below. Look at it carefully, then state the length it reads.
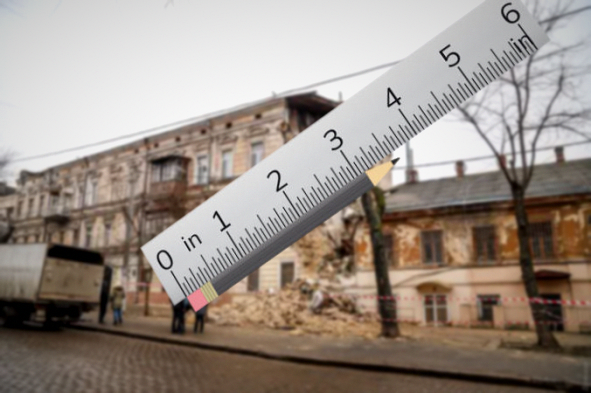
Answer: 3.625 in
